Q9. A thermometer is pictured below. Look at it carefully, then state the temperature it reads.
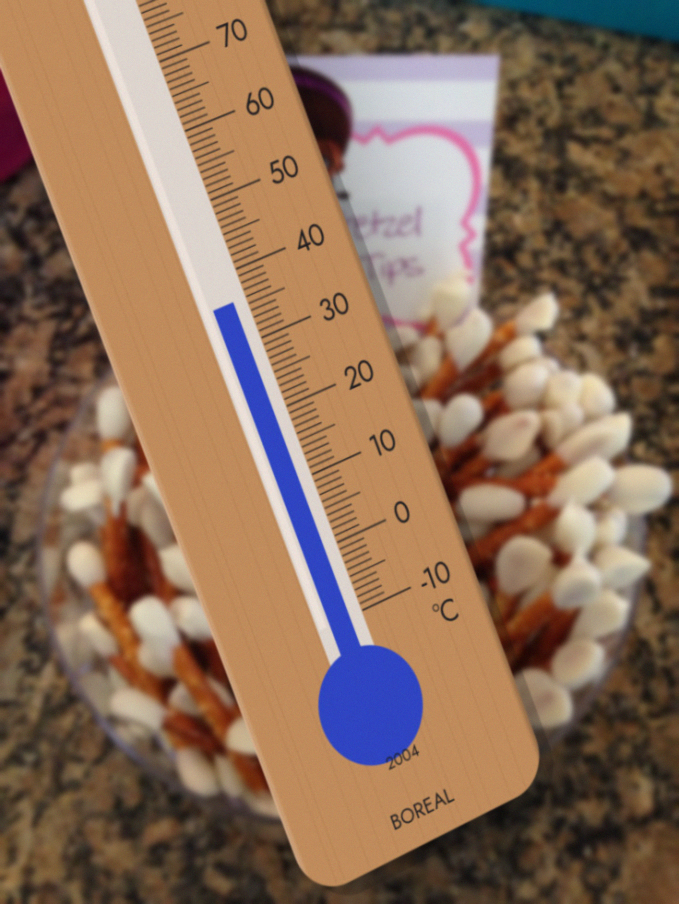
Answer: 36 °C
